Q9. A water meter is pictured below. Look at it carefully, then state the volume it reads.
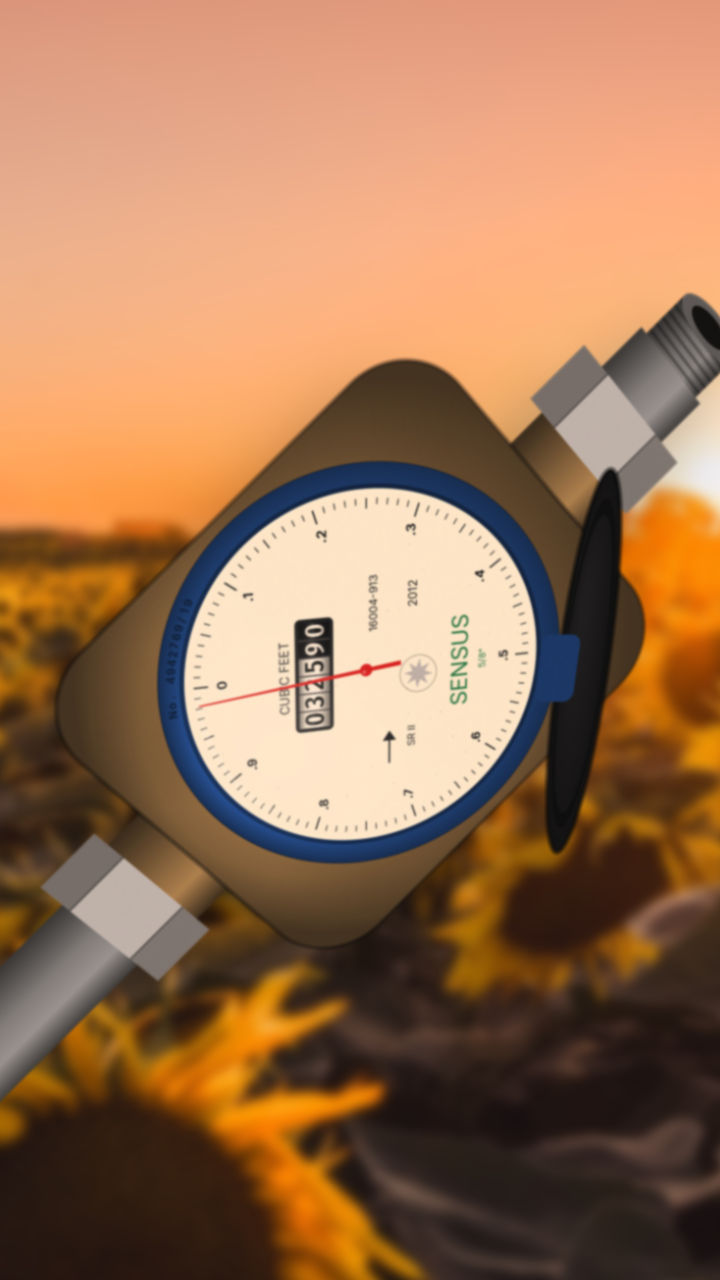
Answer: 32589.98 ft³
